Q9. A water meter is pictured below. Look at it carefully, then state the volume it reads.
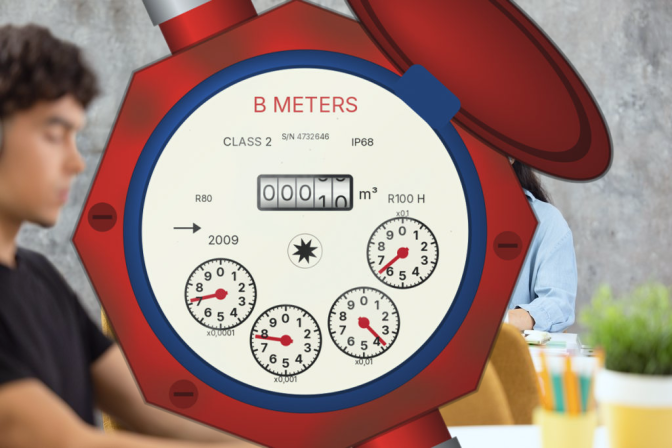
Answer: 9.6377 m³
